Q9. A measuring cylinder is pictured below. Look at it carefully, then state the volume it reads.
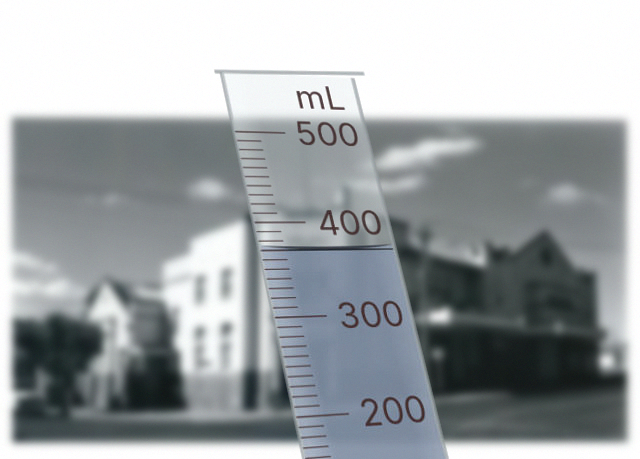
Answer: 370 mL
